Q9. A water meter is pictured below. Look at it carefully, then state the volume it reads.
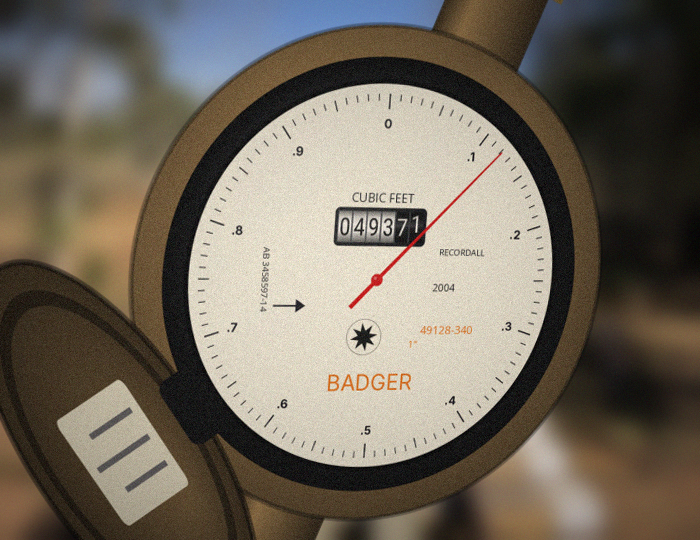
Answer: 49371.12 ft³
